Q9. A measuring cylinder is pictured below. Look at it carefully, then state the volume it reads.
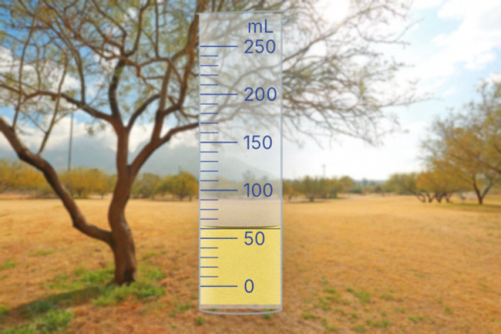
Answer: 60 mL
